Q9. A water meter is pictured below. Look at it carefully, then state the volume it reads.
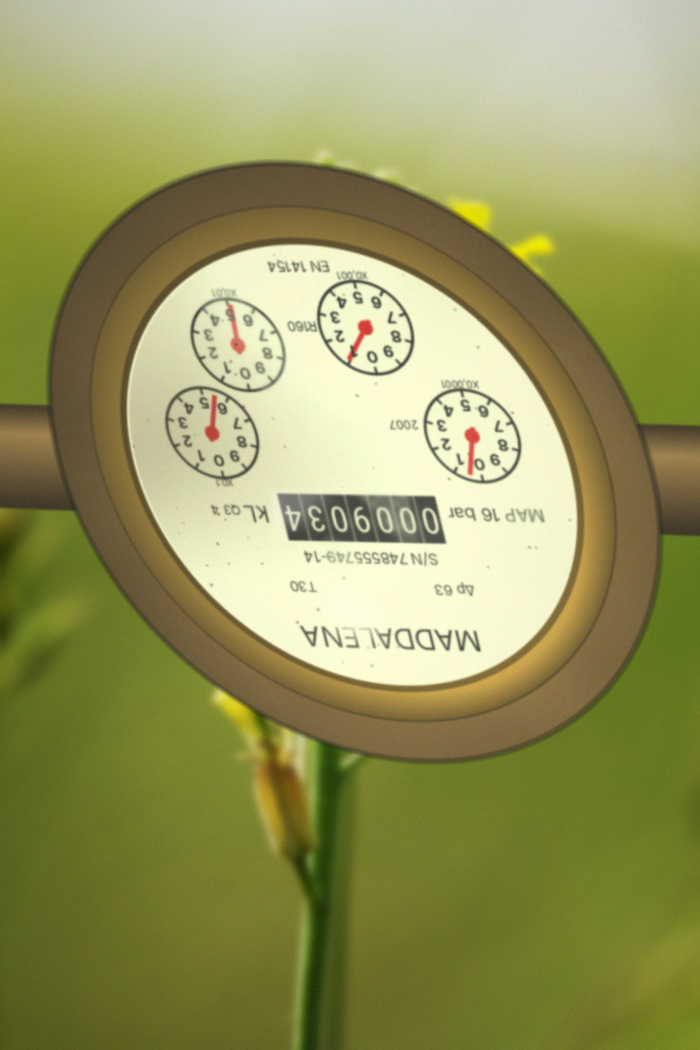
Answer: 9034.5510 kL
